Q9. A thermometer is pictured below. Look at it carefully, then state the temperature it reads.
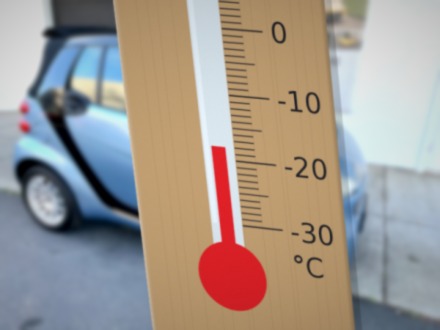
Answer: -18 °C
